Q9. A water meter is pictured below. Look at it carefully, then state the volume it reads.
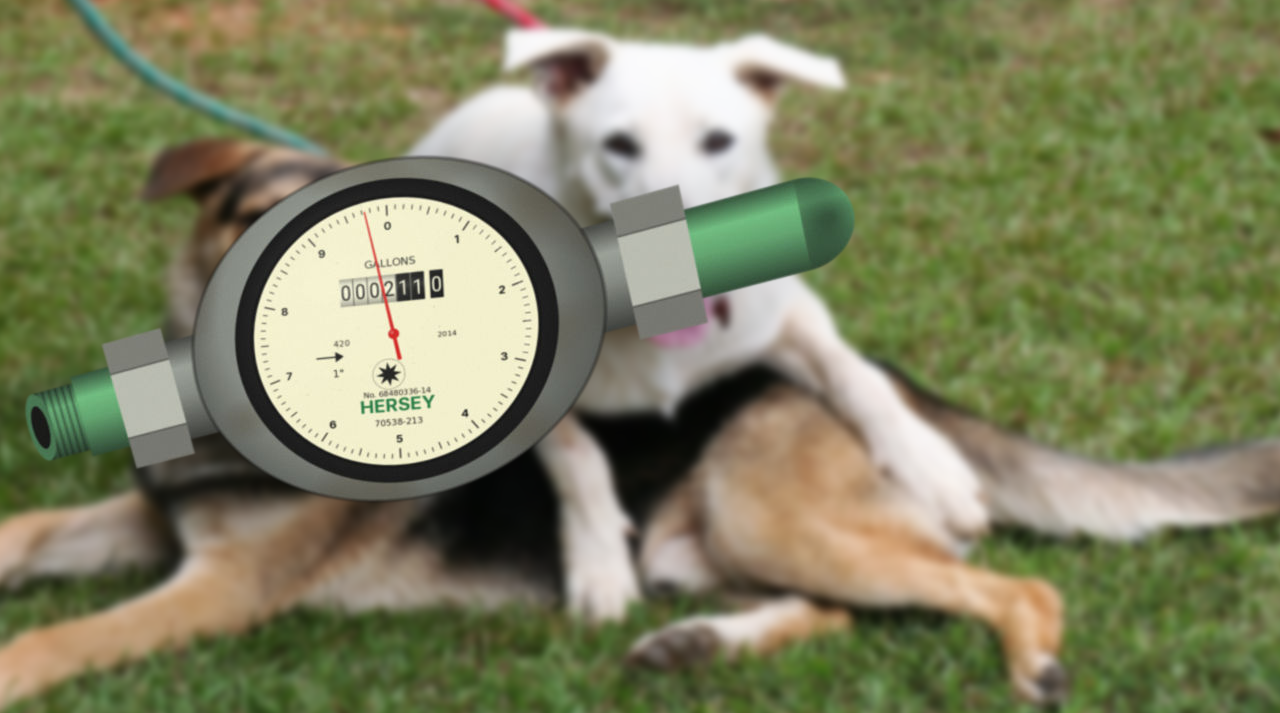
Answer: 2109.7 gal
